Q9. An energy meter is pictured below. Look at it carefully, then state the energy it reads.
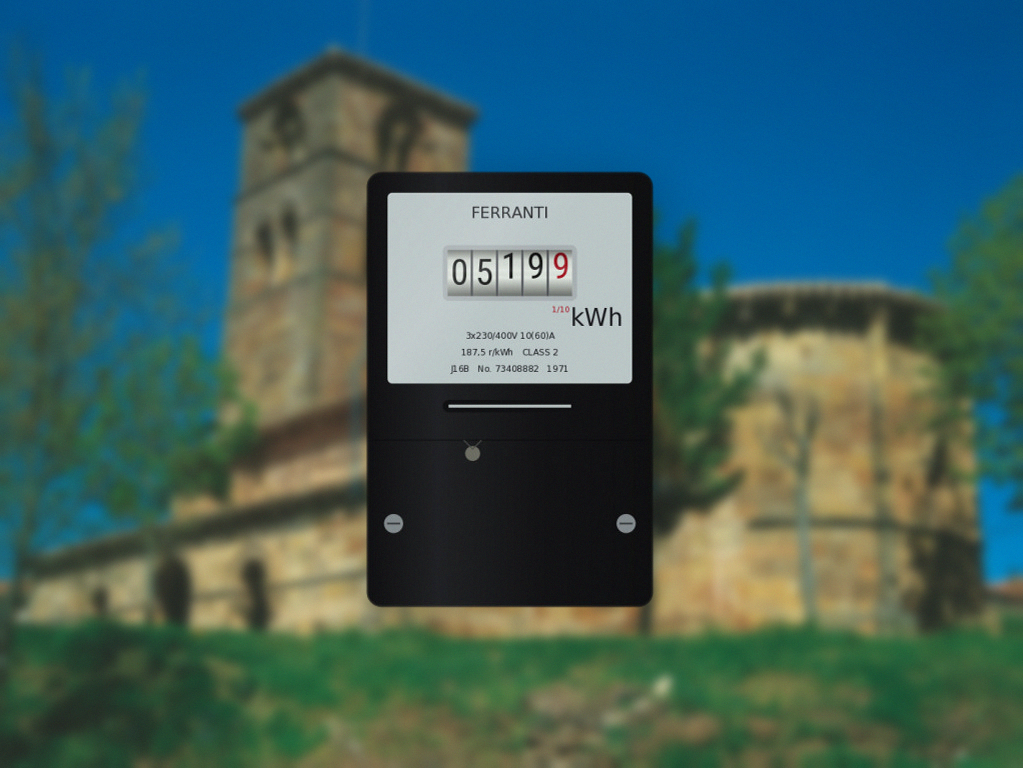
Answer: 519.9 kWh
